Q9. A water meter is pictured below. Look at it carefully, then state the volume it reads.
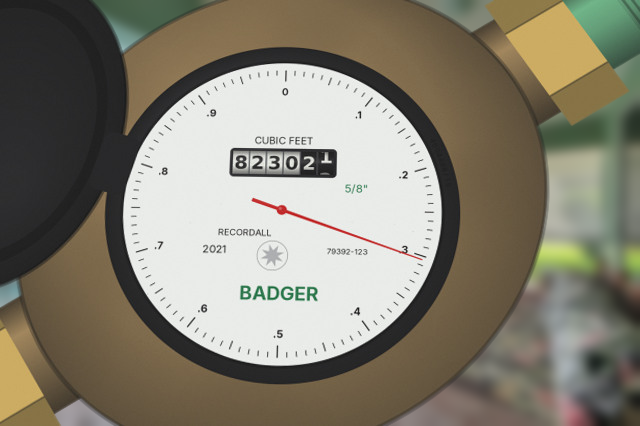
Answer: 823021.30 ft³
